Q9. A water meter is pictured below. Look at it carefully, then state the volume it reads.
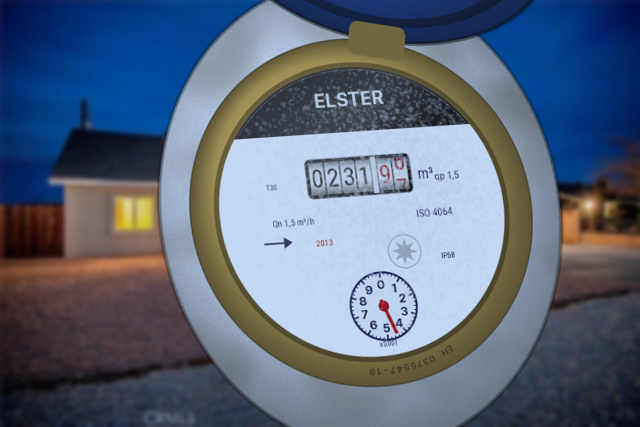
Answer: 231.964 m³
